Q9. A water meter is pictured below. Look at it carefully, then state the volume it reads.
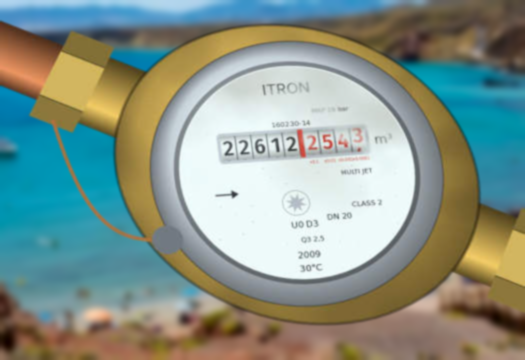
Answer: 22612.2543 m³
